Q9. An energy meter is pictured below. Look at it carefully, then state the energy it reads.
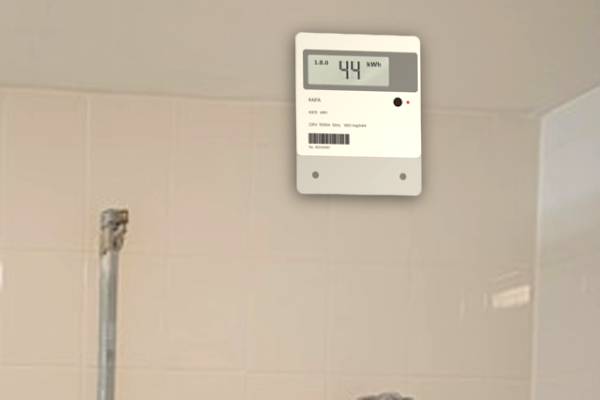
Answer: 44 kWh
